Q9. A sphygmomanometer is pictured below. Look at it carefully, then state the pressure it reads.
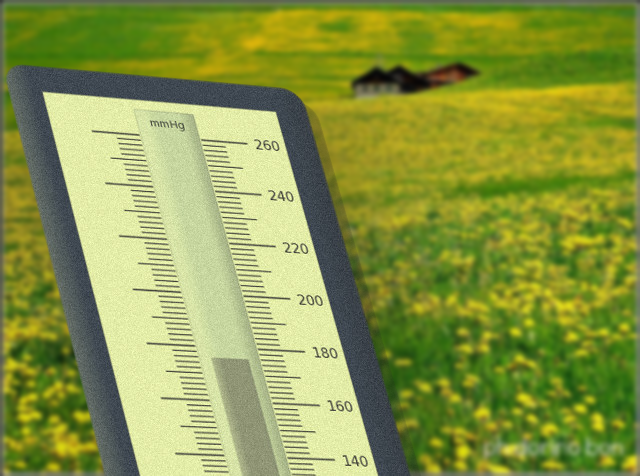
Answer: 176 mmHg
